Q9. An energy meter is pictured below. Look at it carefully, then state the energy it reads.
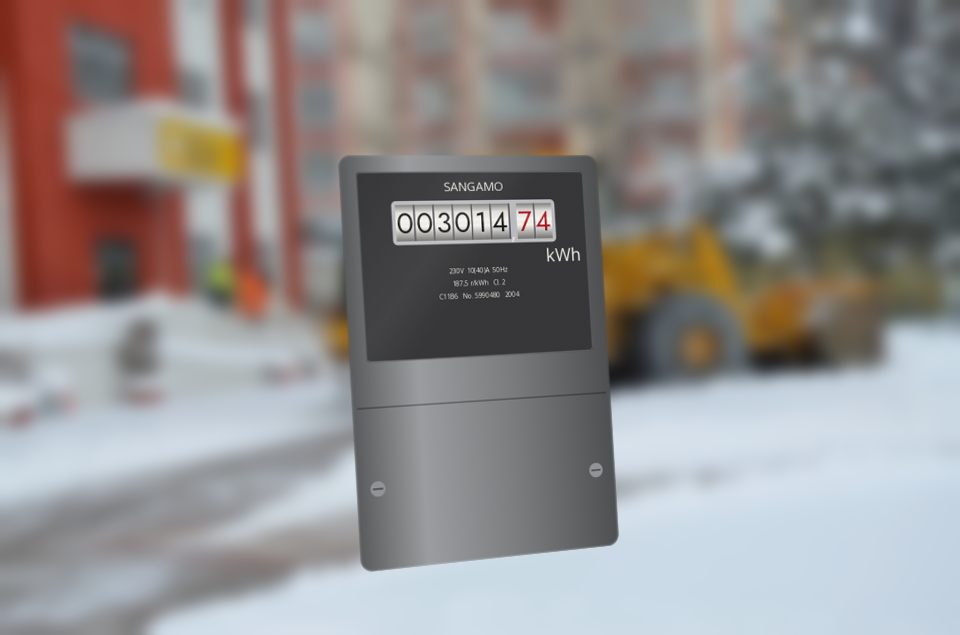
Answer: 3014.74 kWh
